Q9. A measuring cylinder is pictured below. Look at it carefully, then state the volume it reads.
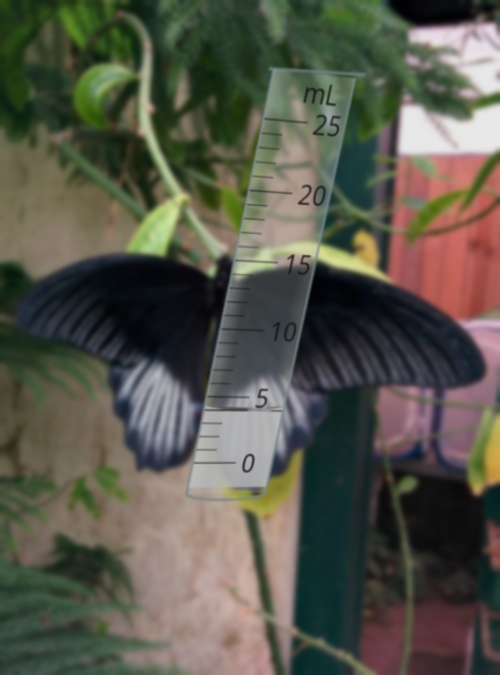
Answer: 4 mL
